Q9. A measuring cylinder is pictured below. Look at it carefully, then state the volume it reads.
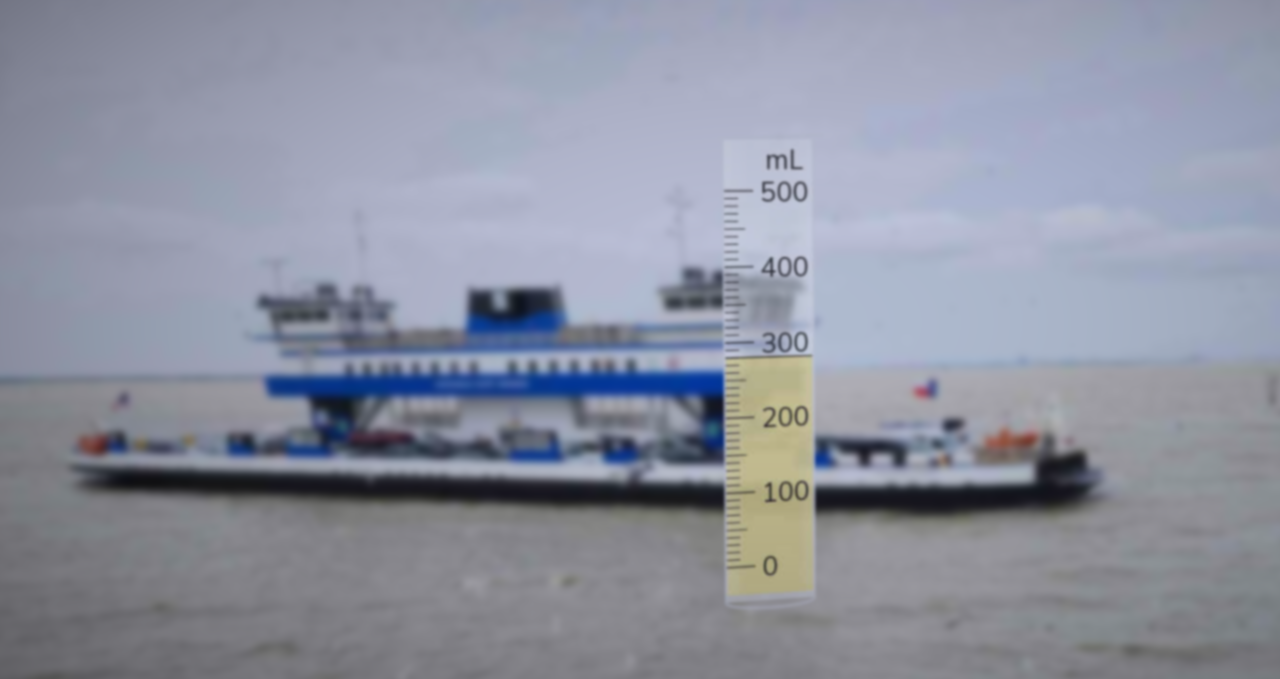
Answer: 280 mL
